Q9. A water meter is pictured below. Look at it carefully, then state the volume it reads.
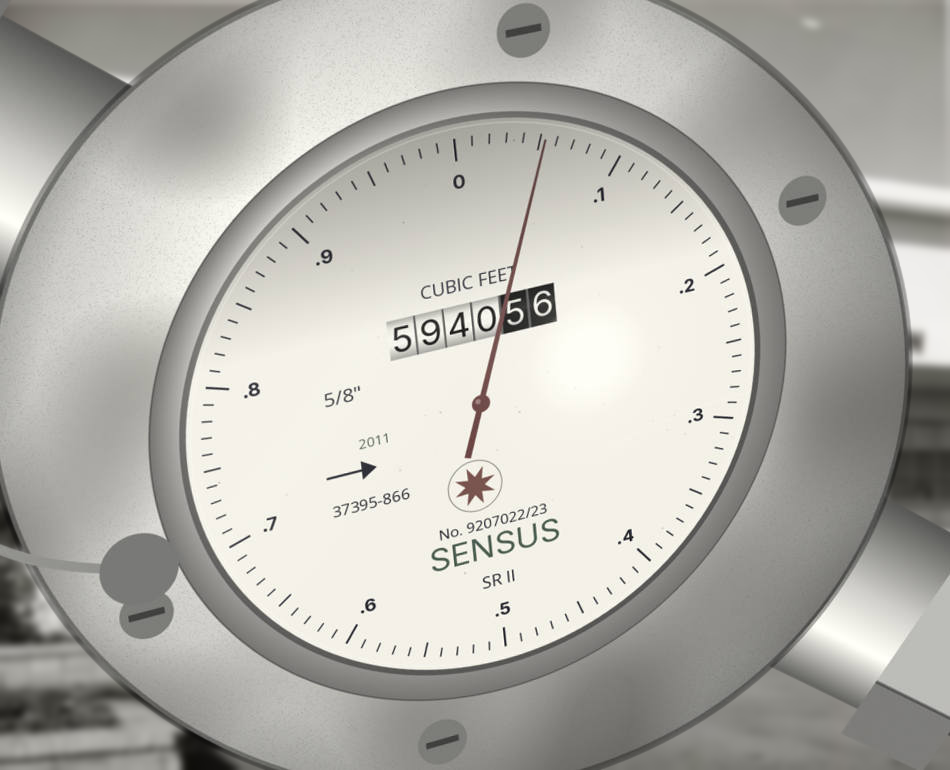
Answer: 594056.05 ft³
